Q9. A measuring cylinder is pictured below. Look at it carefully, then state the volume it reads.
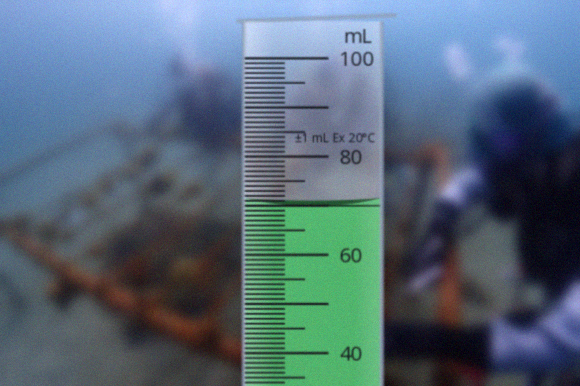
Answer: 70 mL
